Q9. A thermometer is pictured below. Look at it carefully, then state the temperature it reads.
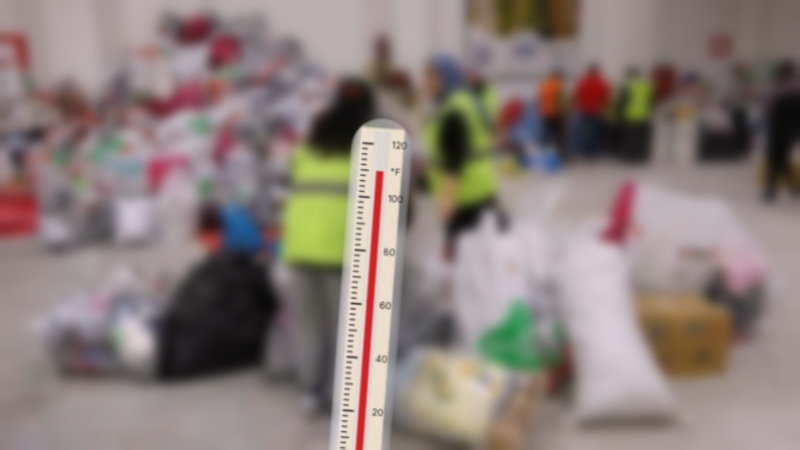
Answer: 110 °F
